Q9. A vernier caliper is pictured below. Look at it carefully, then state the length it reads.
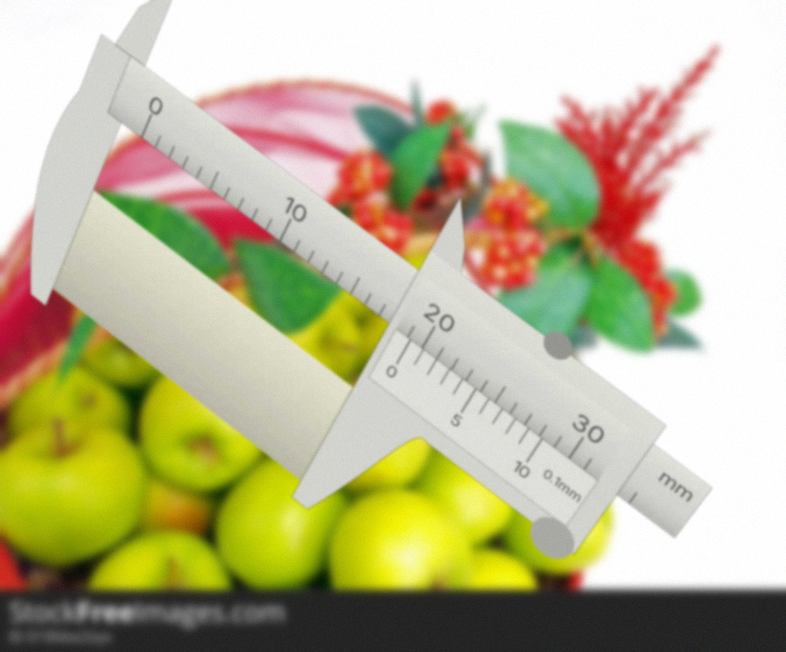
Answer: 19.2 mm
